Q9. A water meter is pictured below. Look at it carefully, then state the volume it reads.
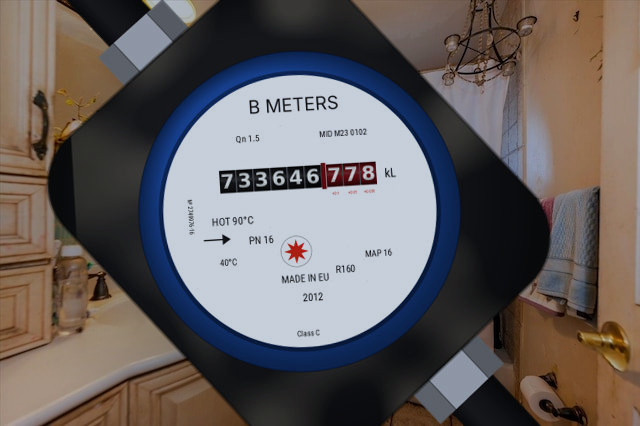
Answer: 733646.778 kL
